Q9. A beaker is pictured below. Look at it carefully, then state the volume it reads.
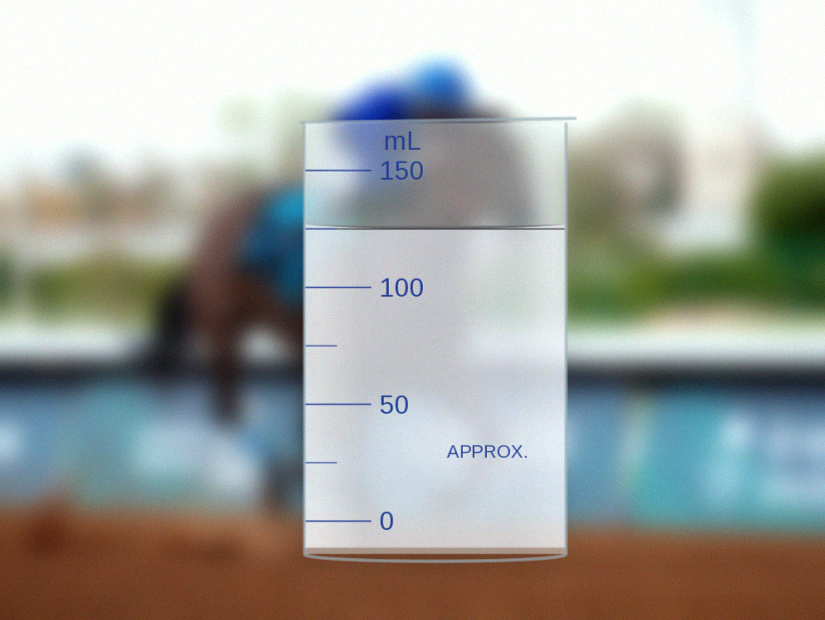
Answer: 125 mL
